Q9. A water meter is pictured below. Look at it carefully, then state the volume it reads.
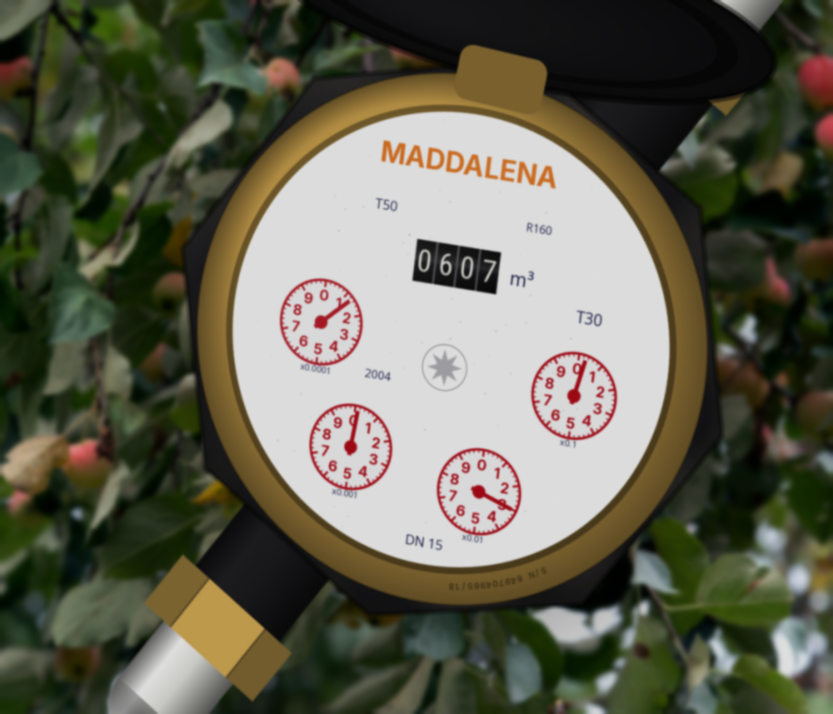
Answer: 607.0301 m³
